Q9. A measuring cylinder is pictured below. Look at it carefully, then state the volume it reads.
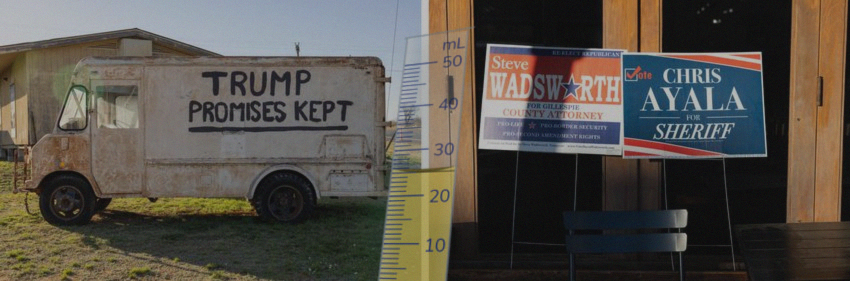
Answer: 25 mL
